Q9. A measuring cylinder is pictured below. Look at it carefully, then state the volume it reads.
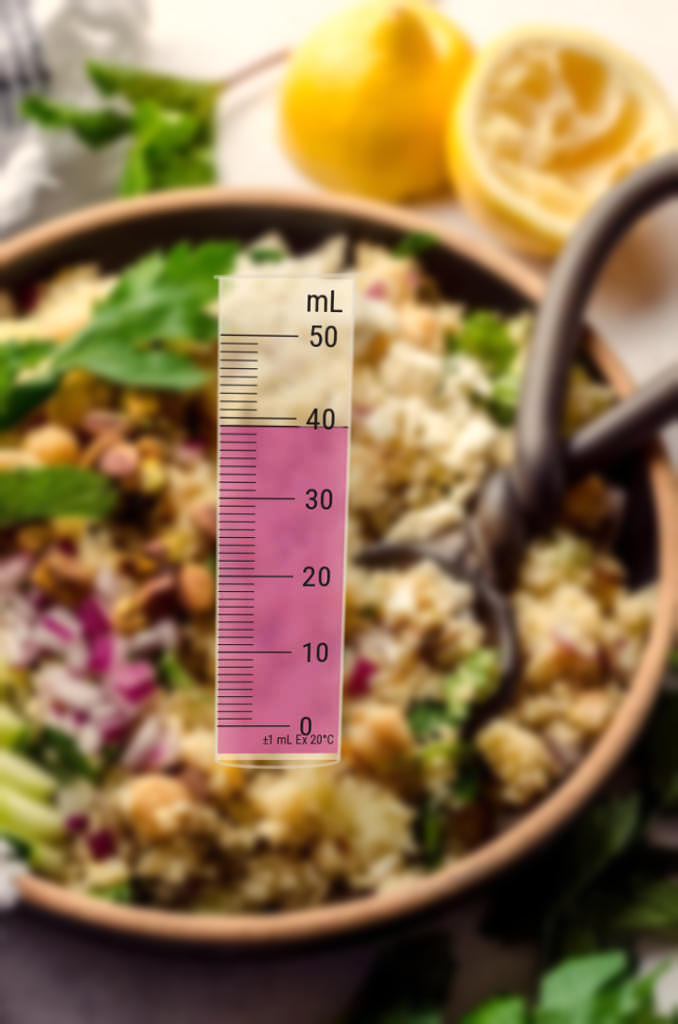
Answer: 39 mL
